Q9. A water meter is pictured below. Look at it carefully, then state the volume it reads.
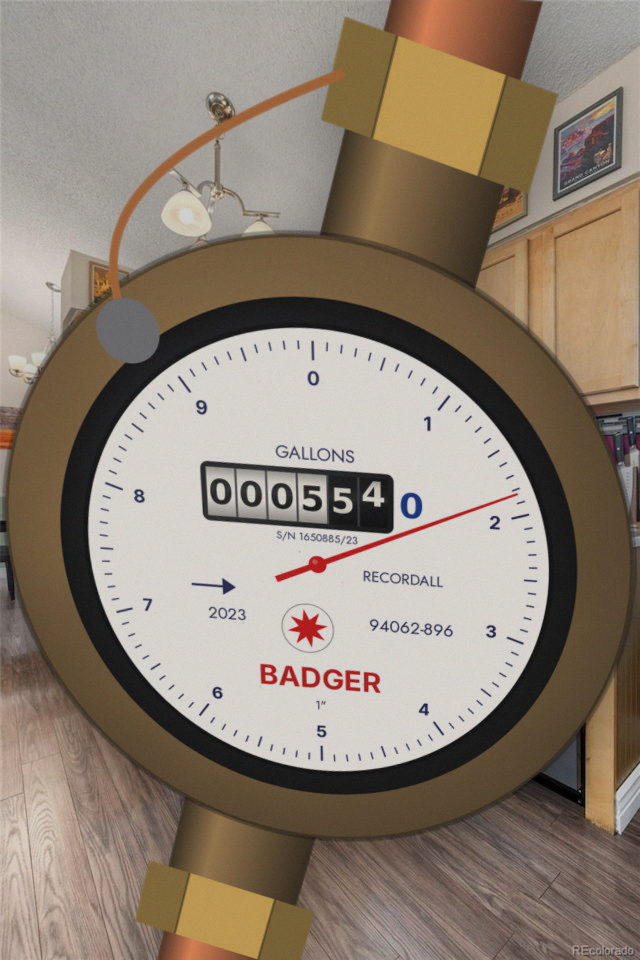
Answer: 5541.8 gal
